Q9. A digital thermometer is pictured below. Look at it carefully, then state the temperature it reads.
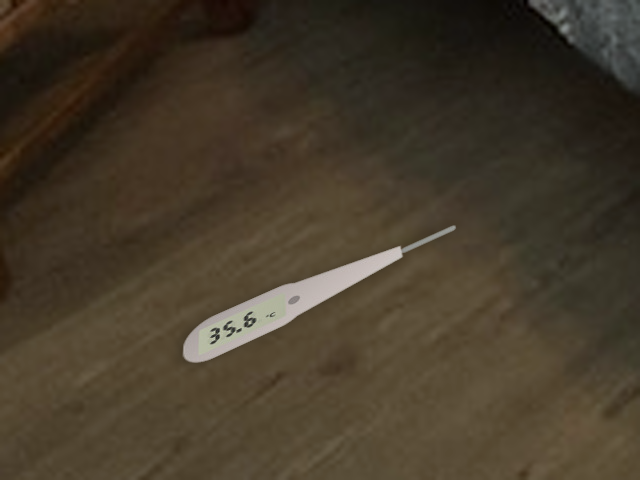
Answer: 35.6 °C
